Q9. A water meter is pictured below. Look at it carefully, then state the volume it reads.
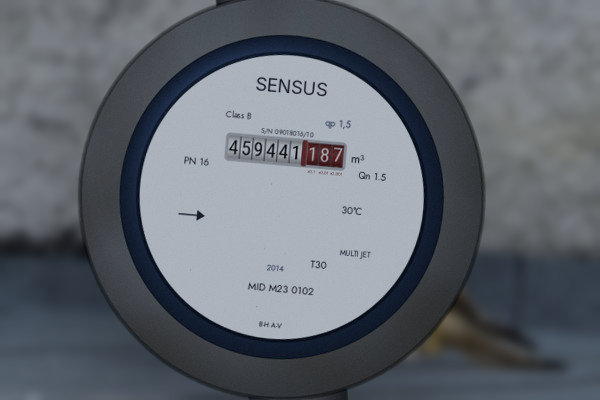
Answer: 459441.187 m³
